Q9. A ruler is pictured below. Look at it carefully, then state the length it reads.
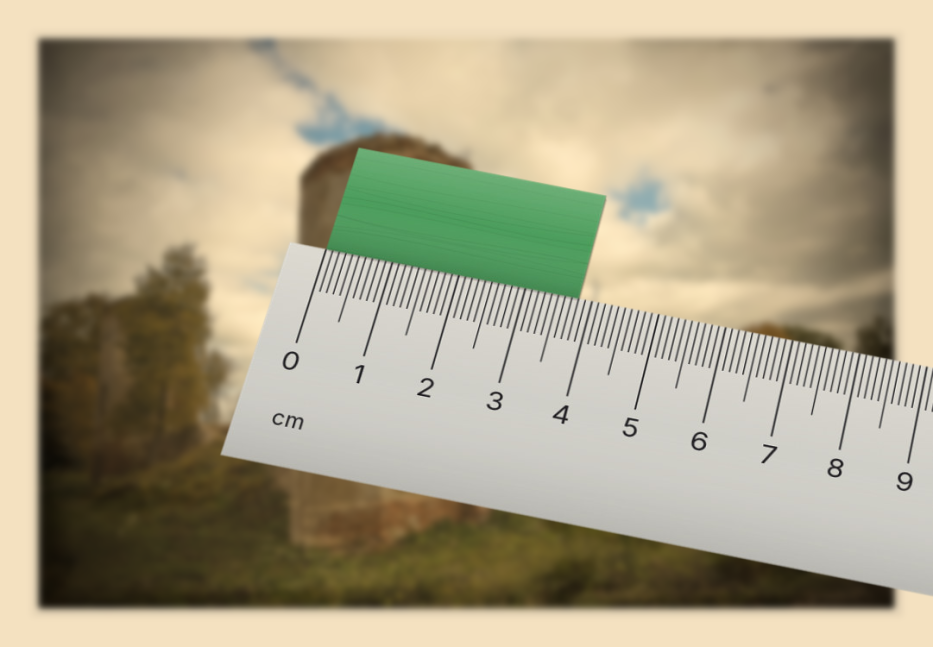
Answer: 3.8 cm
